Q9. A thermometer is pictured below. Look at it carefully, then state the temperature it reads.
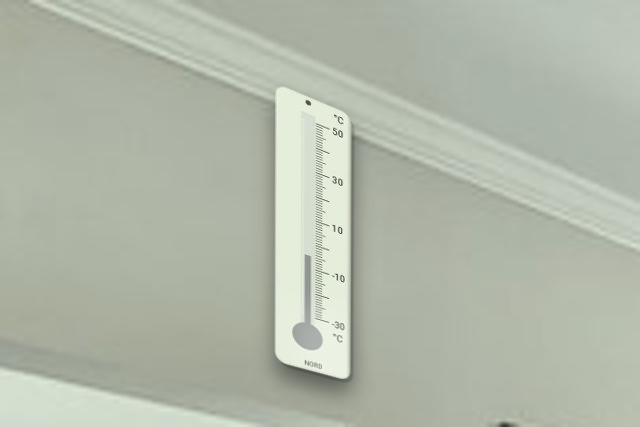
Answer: -5 °C
